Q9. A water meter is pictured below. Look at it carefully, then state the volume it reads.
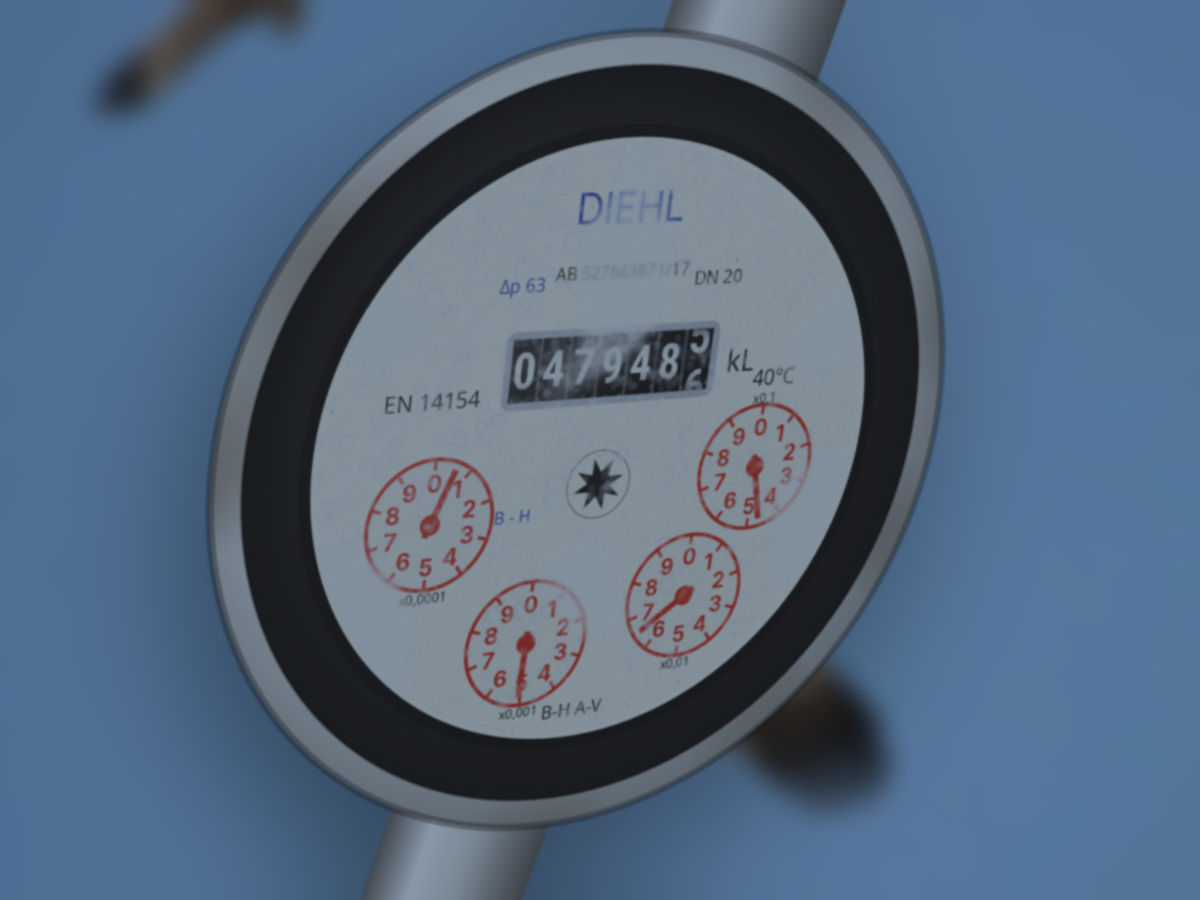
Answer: 479485.4650 kL
